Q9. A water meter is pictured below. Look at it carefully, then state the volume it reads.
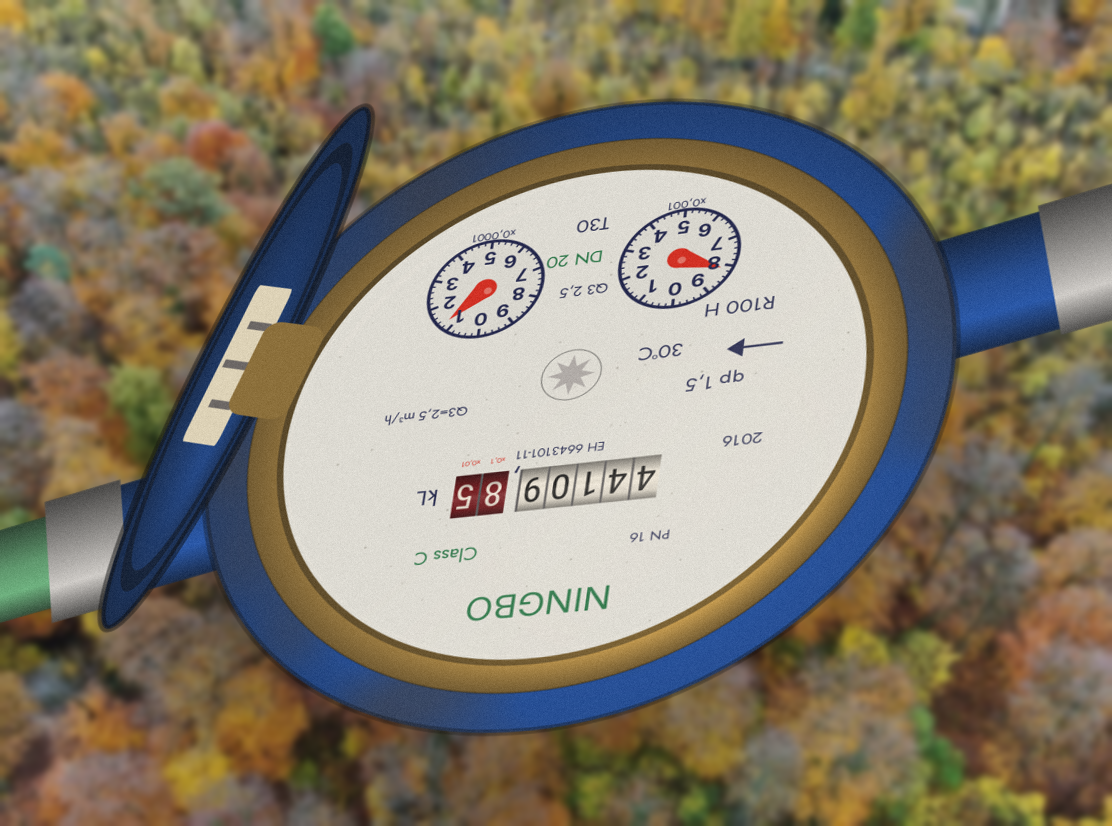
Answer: 44109.8581 kL
